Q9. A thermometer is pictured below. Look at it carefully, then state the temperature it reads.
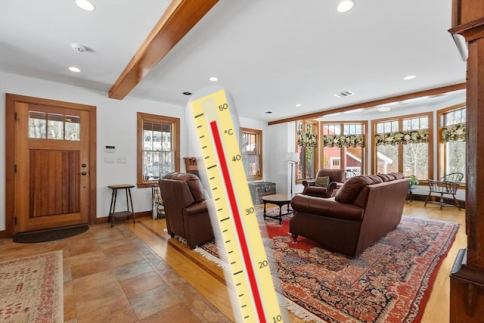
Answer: 48 °C
